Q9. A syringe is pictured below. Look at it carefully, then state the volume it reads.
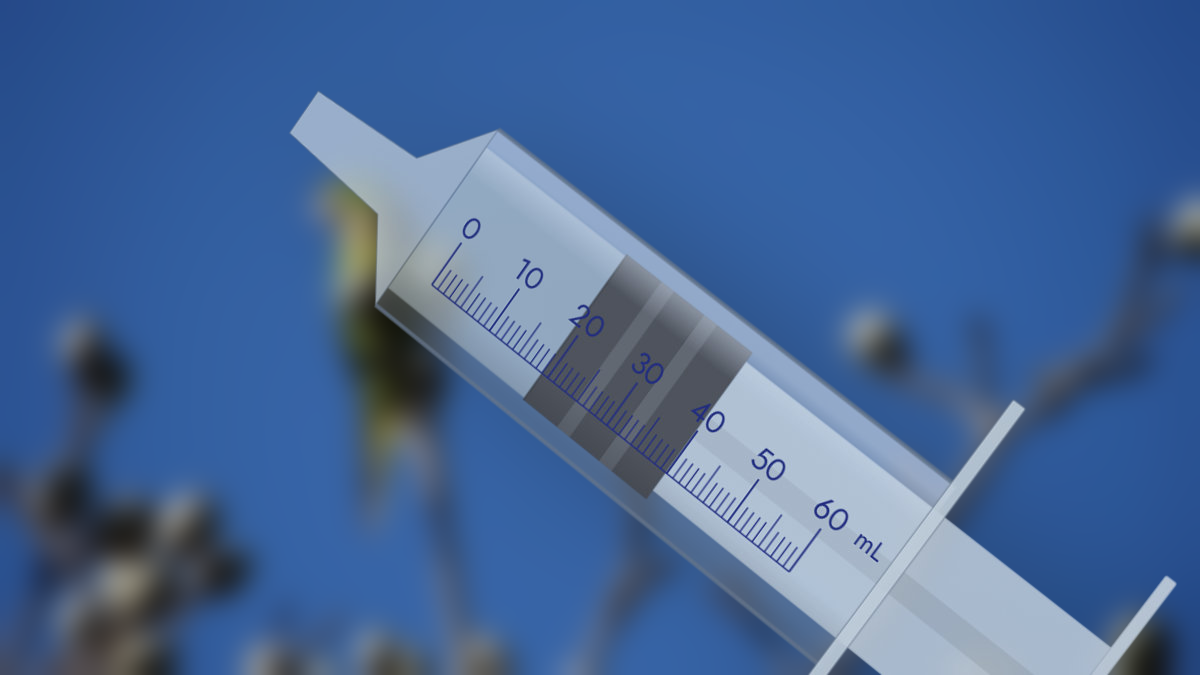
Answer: 19 mL
